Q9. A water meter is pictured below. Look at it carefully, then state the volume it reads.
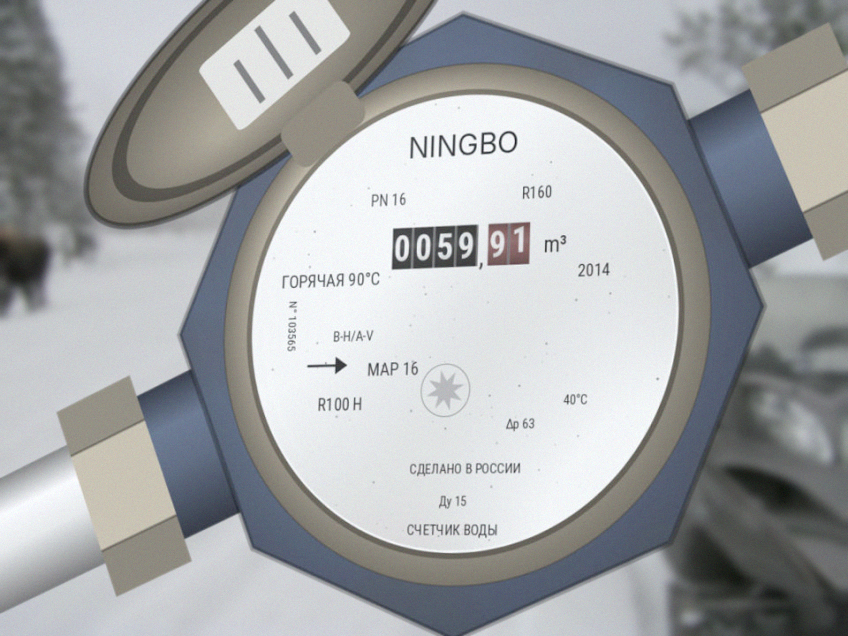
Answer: 59.91 m³
